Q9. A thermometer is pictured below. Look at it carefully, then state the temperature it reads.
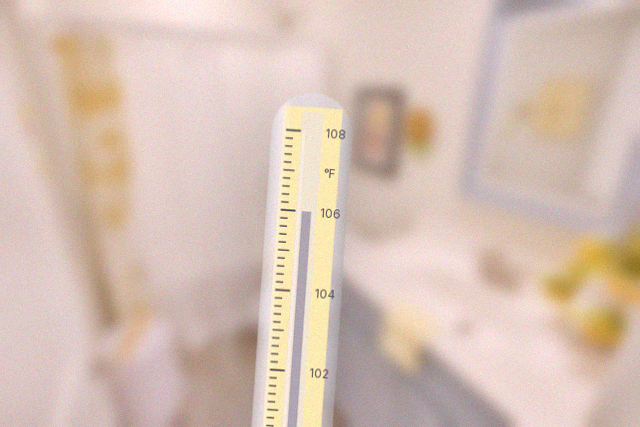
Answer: 106 °F
